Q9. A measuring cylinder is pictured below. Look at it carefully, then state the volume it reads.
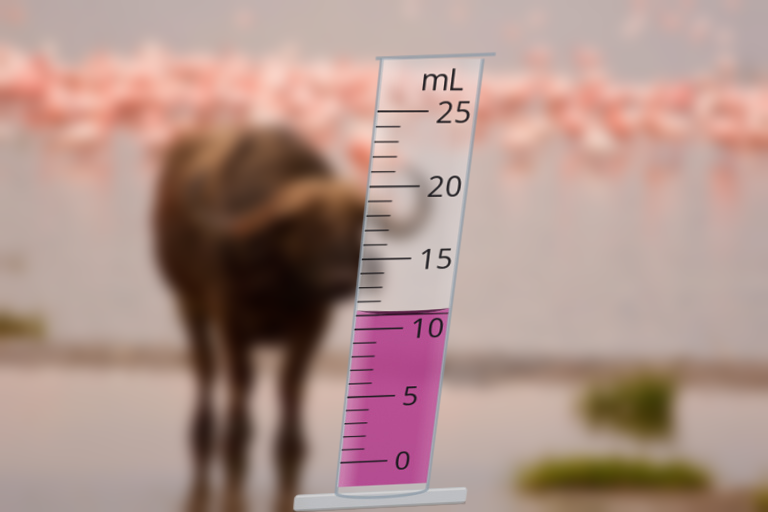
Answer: 11 mL
